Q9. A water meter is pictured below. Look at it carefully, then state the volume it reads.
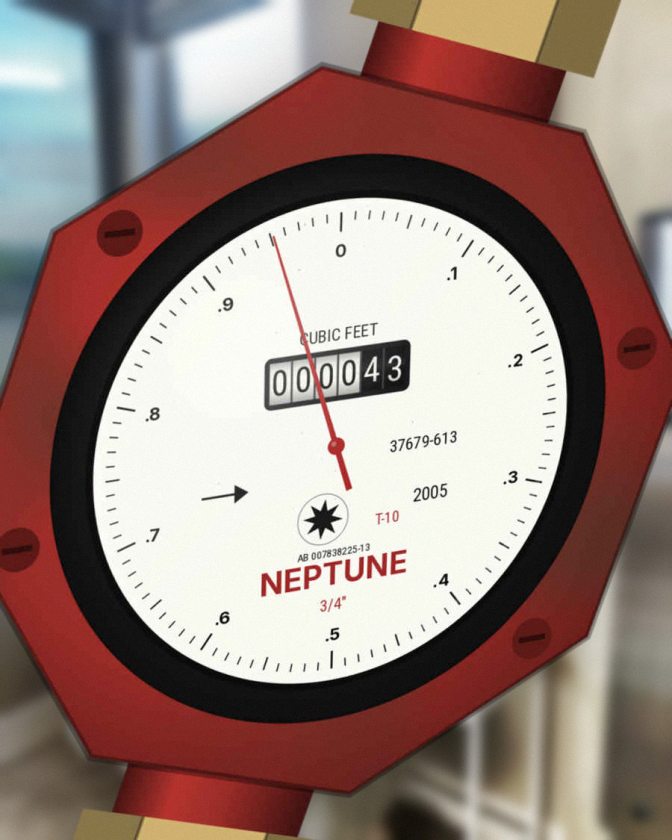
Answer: 42.95 ft³
